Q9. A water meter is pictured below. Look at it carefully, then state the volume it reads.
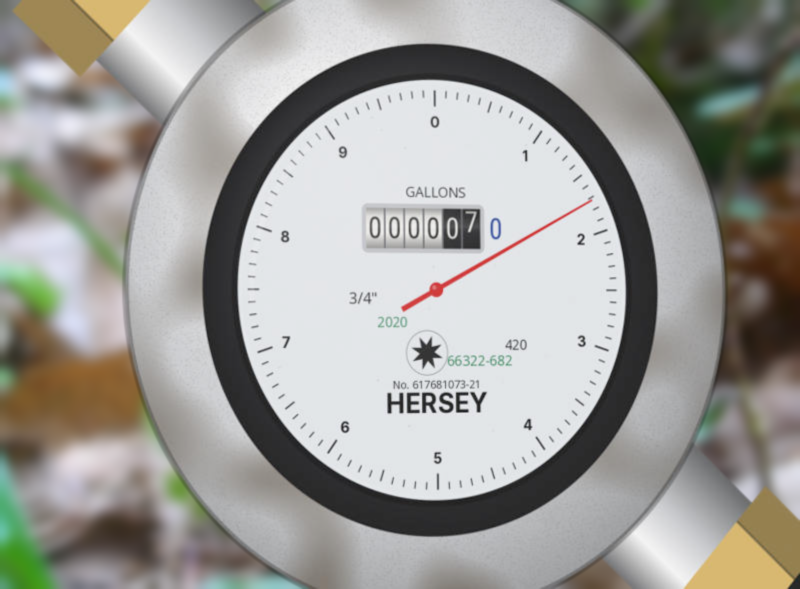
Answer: 71.7 gal
